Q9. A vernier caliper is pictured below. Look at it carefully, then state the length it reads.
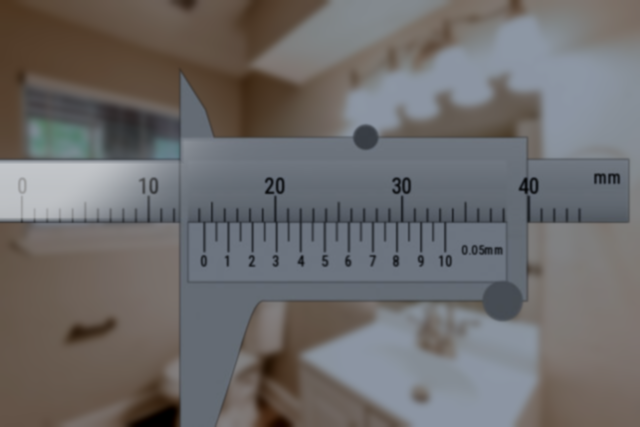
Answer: 14.4 mm
